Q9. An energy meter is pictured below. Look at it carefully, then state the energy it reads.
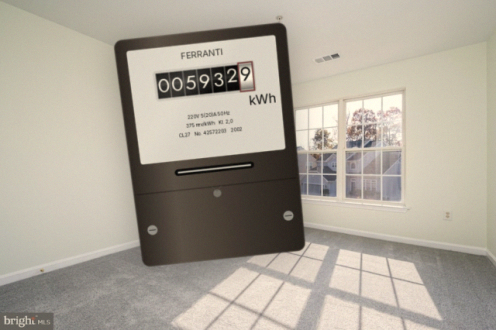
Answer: 5932.9 kWh
